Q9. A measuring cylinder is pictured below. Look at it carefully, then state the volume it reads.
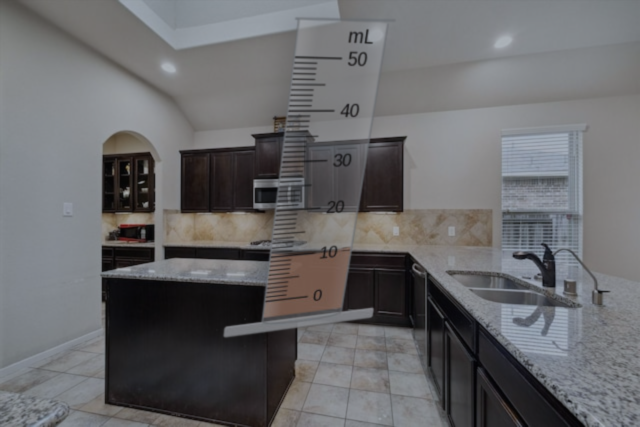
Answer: 10 mL
